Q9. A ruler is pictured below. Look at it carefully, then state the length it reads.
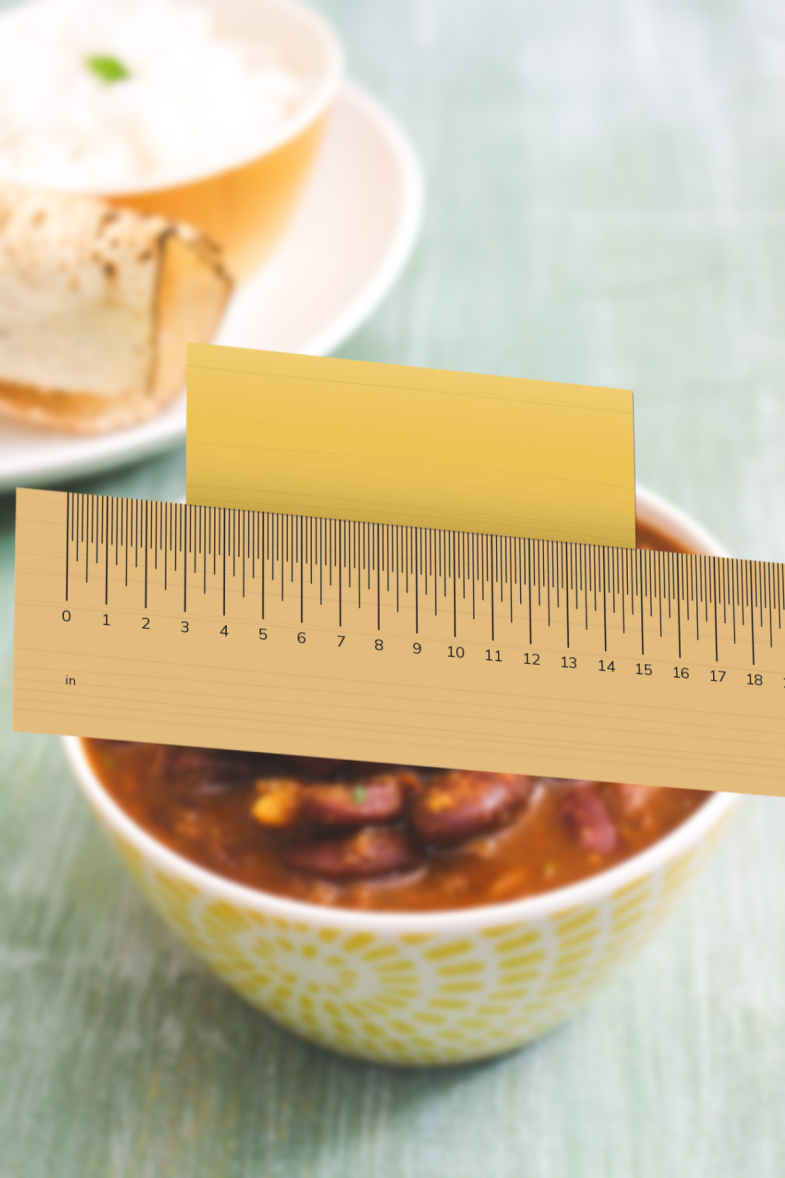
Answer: 11.875 in
